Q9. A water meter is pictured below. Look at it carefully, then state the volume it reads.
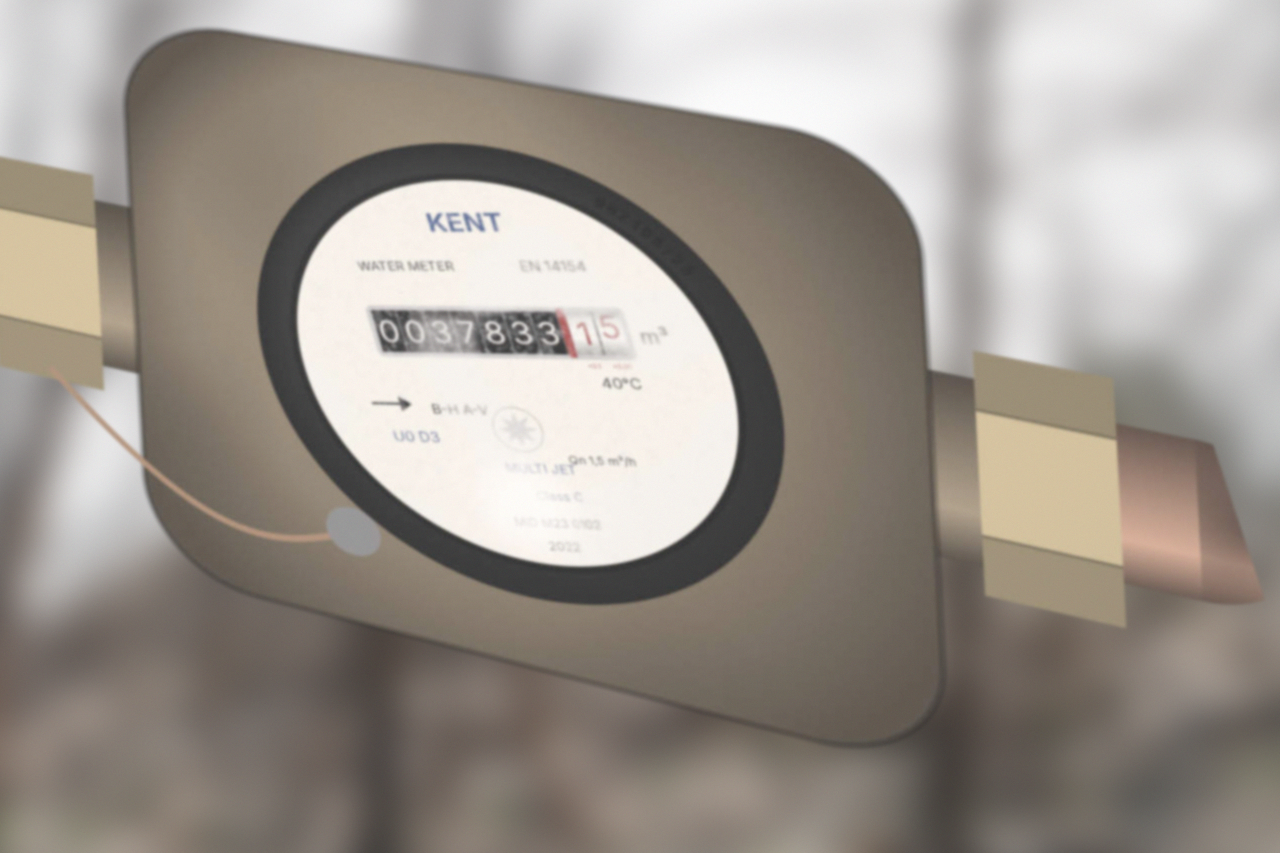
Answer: 37833.15 m³
